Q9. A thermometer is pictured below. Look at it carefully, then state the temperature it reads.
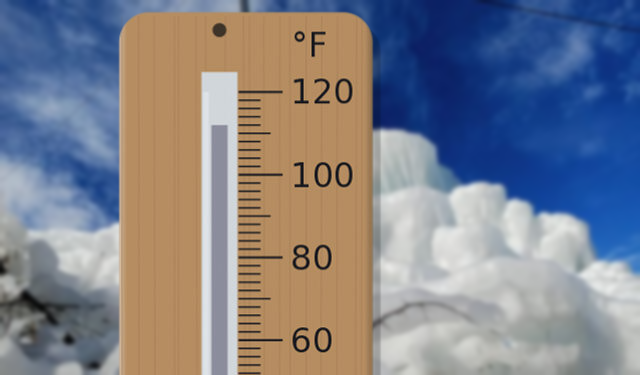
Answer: 112 °F
